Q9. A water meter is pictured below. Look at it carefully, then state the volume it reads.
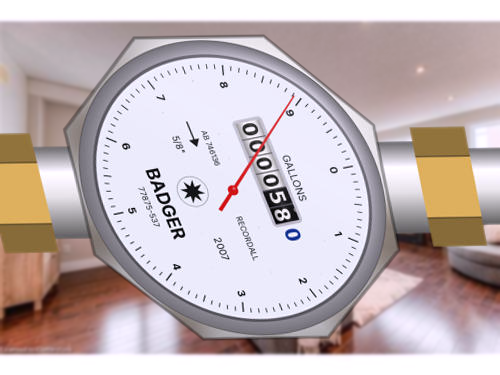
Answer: 578.9 gal
